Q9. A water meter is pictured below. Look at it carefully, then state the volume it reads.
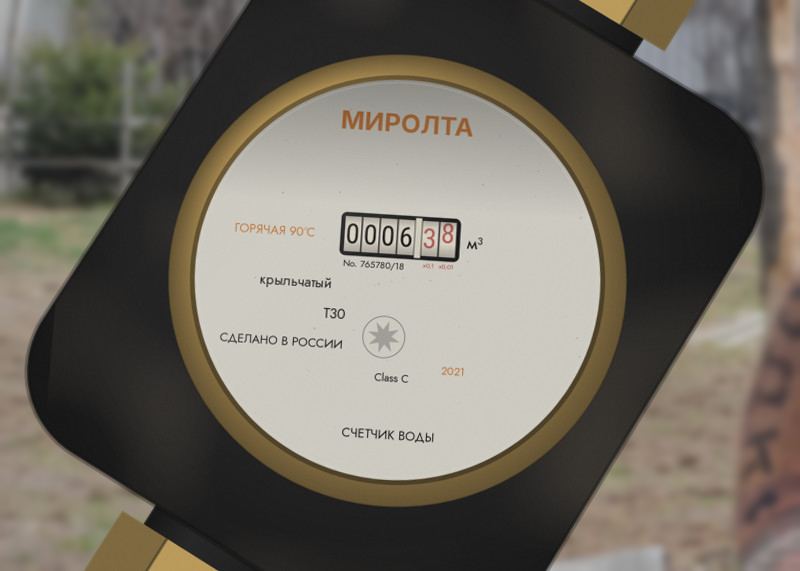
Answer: 6.38 m³
